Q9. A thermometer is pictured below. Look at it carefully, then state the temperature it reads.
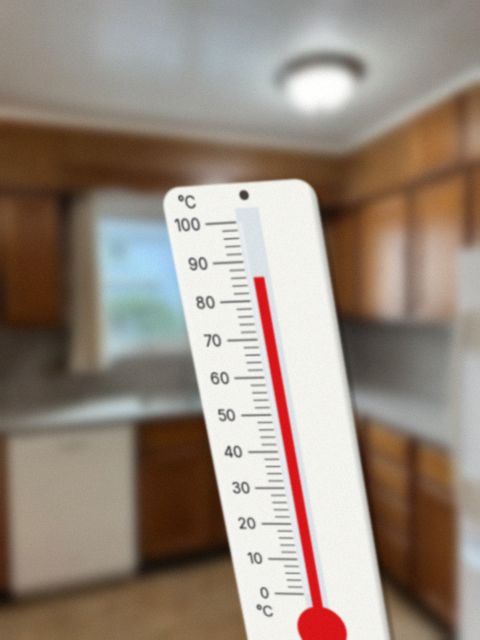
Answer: 86 °C
